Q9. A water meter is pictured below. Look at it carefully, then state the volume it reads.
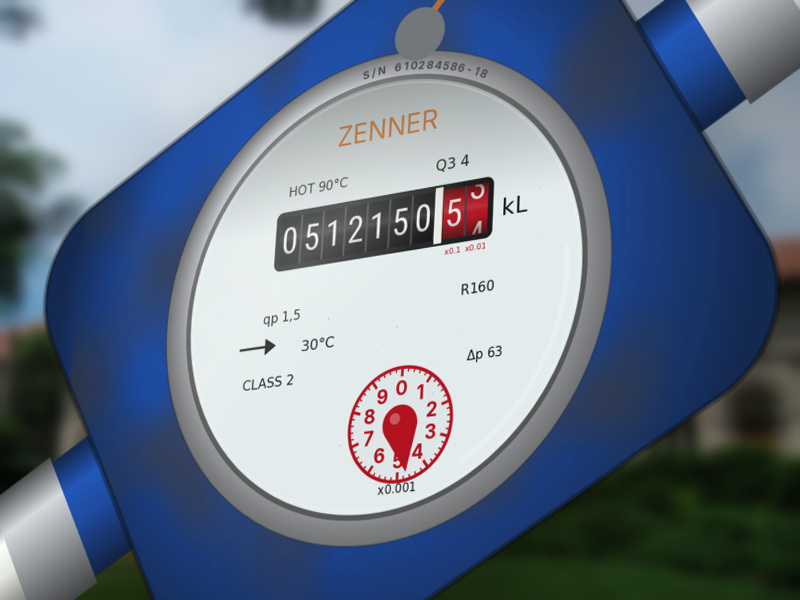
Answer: 512150.534 kL
